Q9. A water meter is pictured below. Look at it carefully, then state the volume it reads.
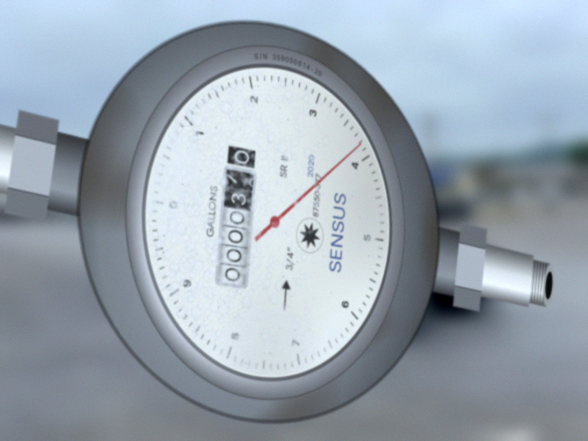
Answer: 373.8 gal
